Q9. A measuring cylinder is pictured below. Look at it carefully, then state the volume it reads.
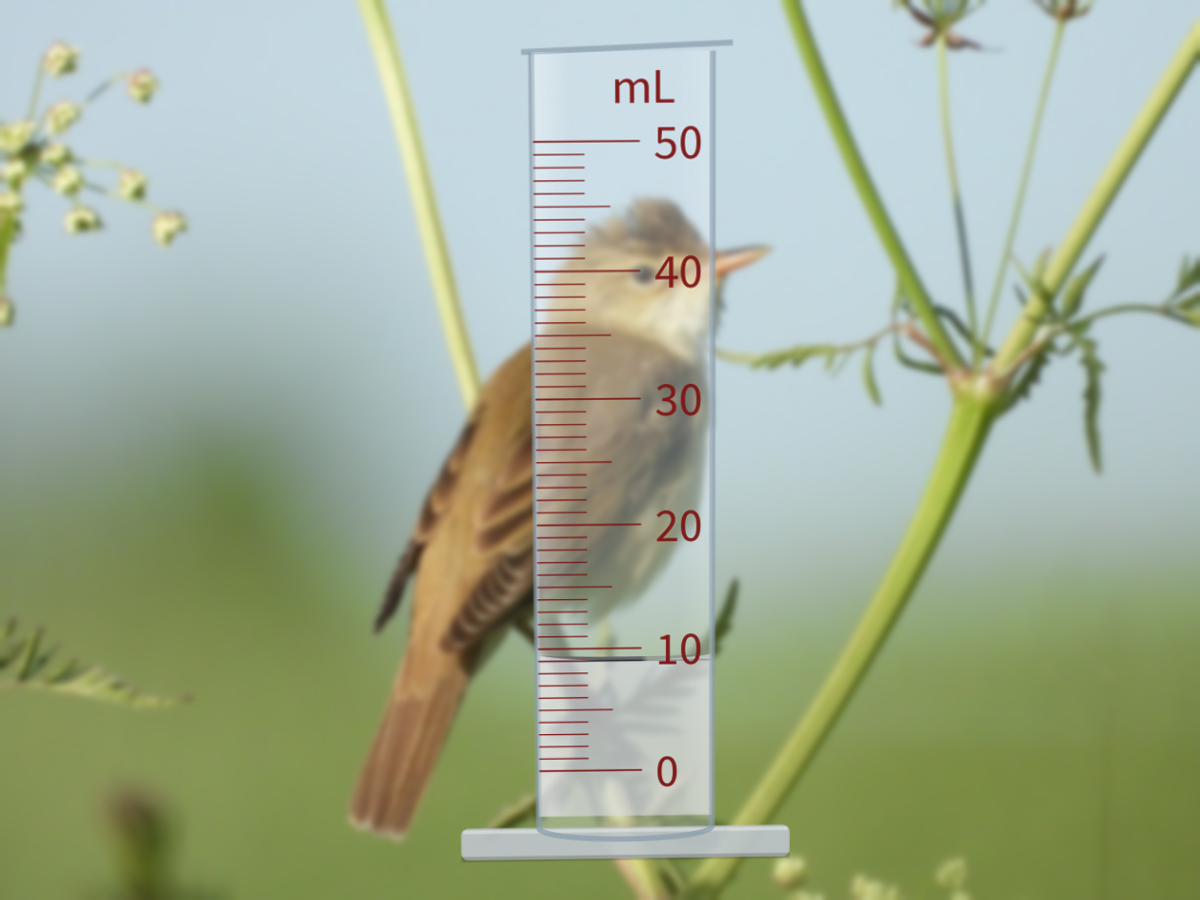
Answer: 9 mL
